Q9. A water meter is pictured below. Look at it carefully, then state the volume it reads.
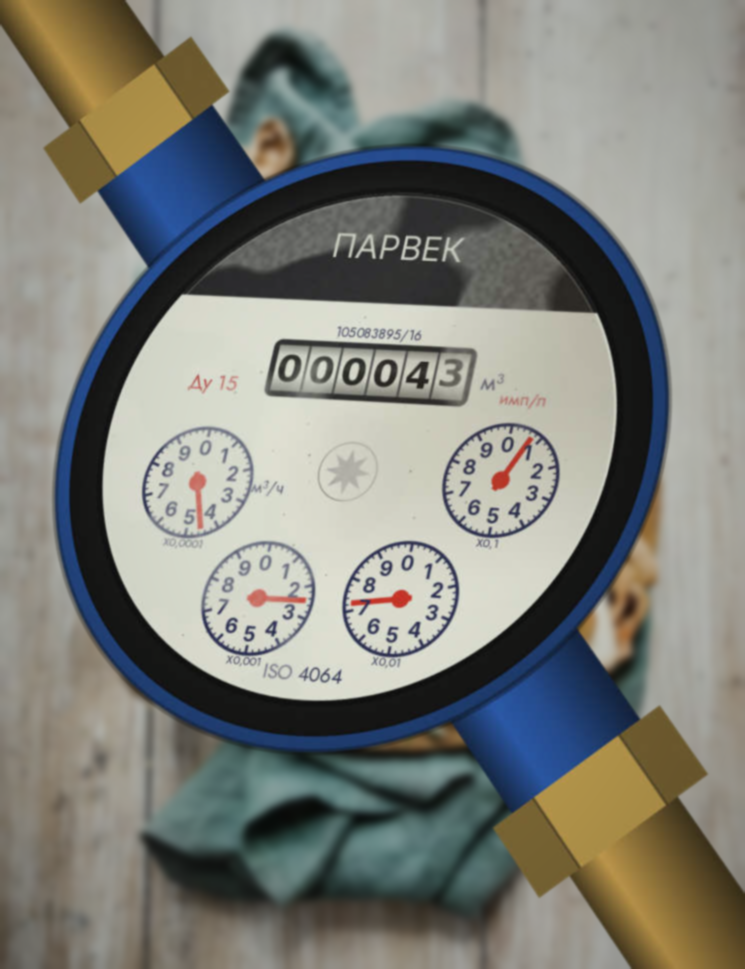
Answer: 43.0724 m³
